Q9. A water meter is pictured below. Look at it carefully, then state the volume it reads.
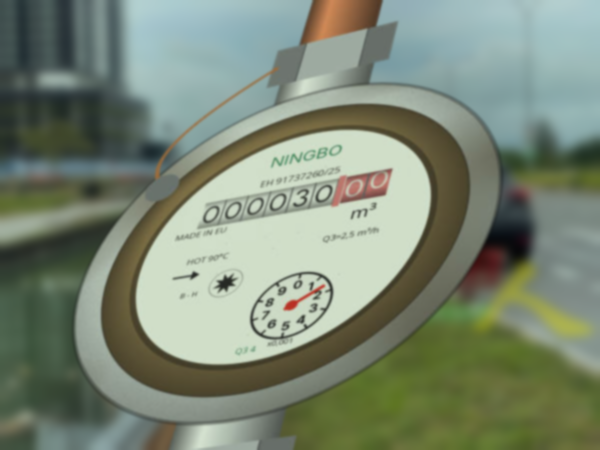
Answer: 30.001 m³
